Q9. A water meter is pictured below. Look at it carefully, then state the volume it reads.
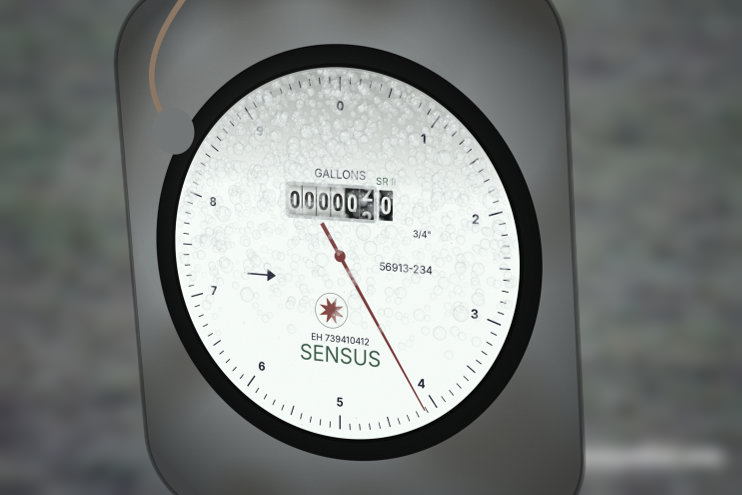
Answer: 24.1 gal
